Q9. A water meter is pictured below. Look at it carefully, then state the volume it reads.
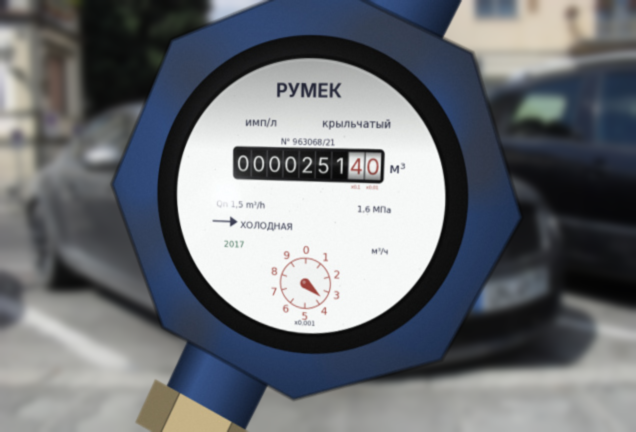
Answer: 251.403 m³
